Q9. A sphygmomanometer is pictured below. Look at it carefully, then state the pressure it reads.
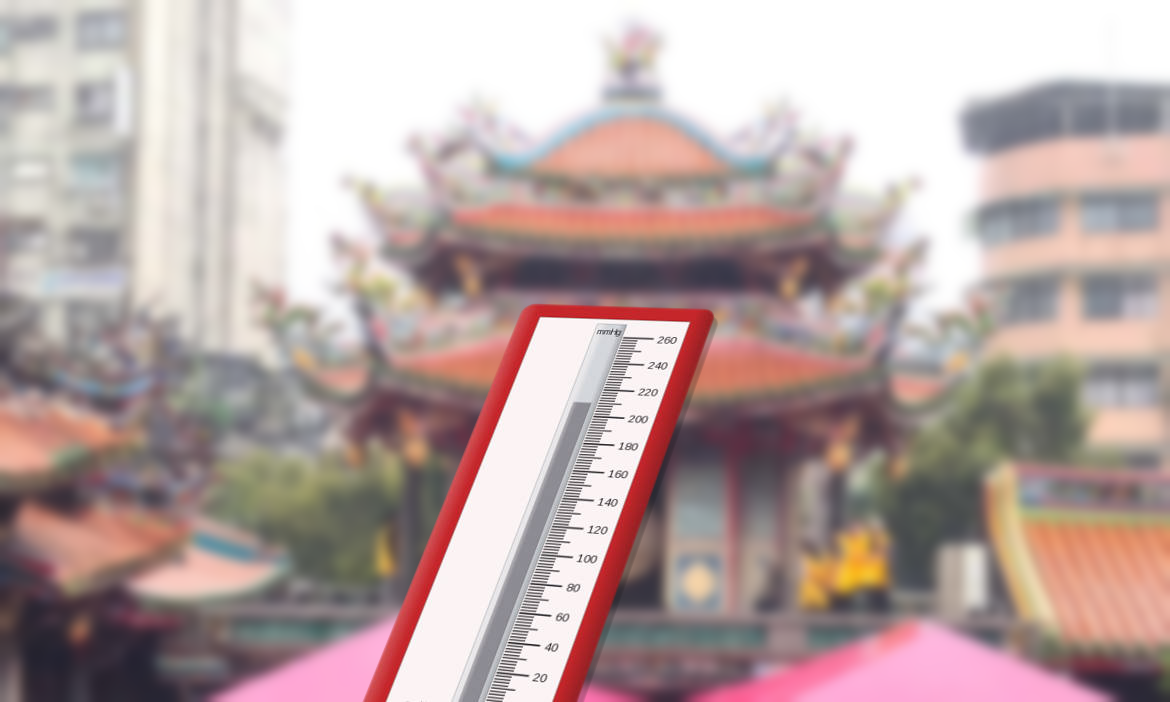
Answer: 210 mmHg
